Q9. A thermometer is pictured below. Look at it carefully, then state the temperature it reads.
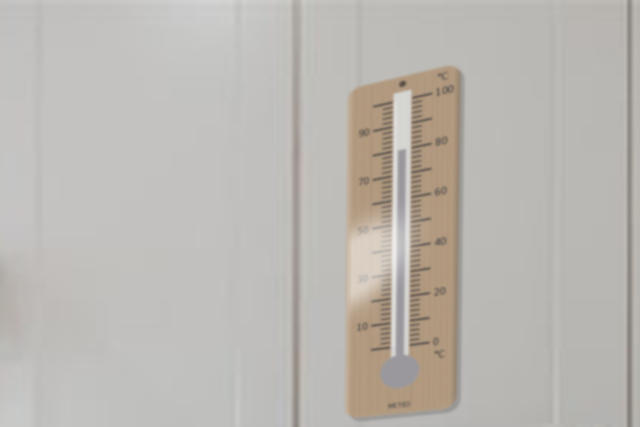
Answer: 80 °C
